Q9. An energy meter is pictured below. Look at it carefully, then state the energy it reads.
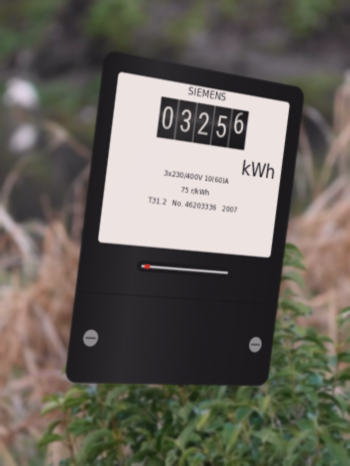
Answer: 3256 kWh
